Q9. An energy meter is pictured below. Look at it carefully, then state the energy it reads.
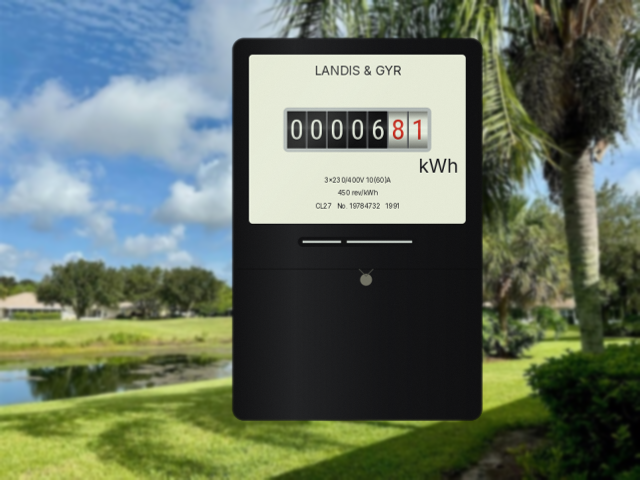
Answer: 6.81 kWh
